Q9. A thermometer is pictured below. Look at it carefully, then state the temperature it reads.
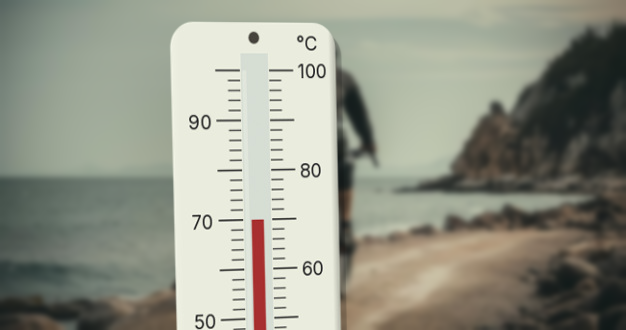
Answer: 70 °C
